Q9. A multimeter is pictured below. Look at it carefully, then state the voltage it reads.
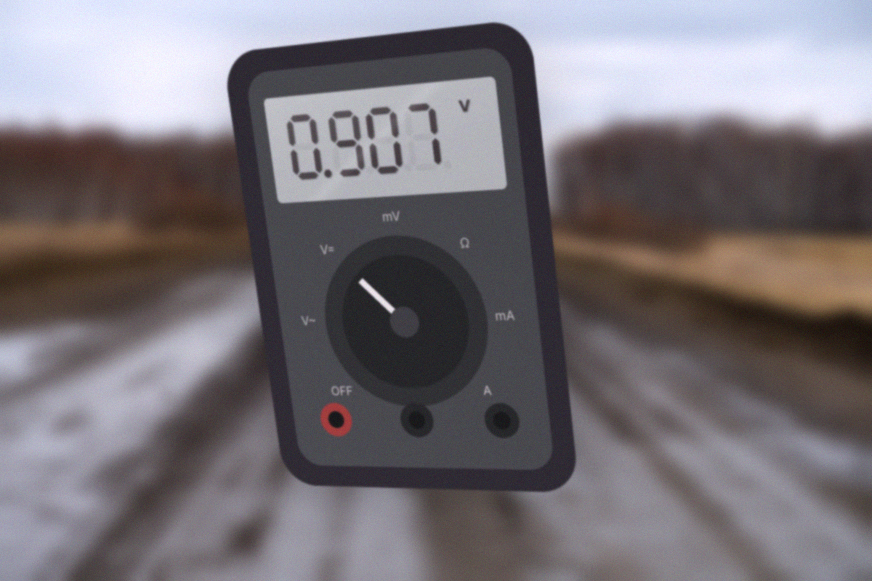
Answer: 0.907 V
